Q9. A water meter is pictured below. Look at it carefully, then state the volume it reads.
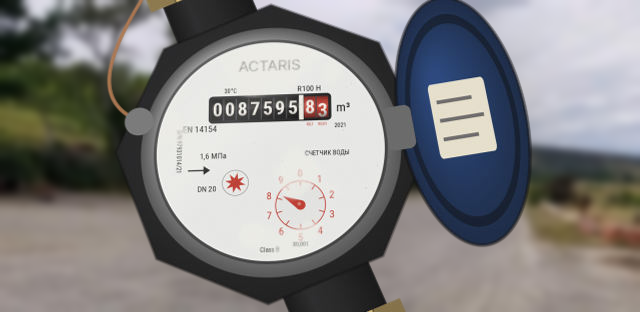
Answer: 87595.828 m³
